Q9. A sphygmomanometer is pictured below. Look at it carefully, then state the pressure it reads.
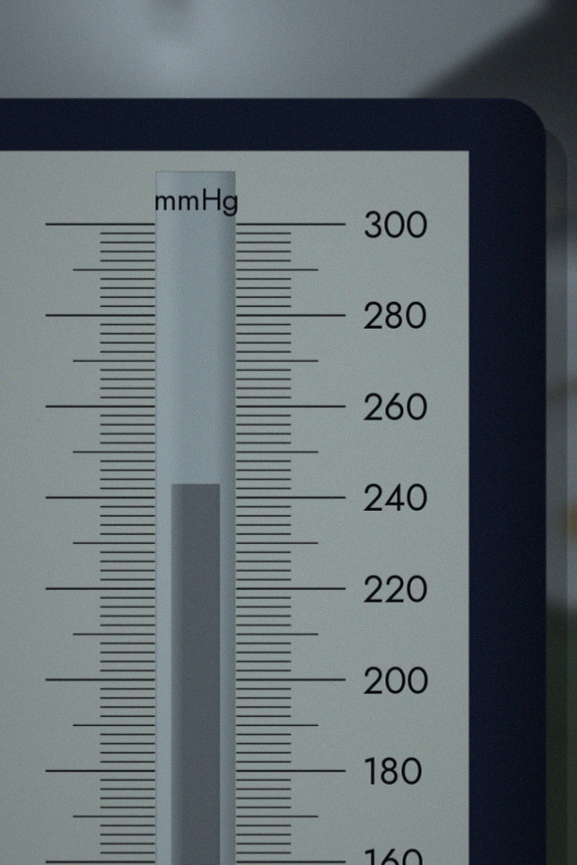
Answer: 243 mmHg
